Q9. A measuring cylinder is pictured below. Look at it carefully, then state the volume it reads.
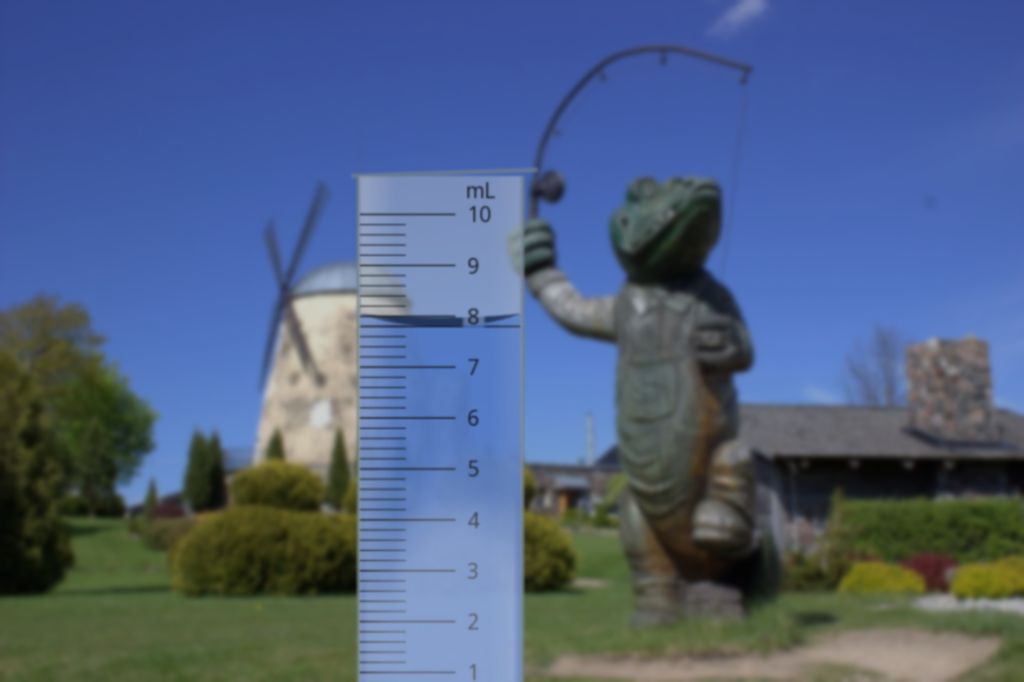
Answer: 7.8 mL
